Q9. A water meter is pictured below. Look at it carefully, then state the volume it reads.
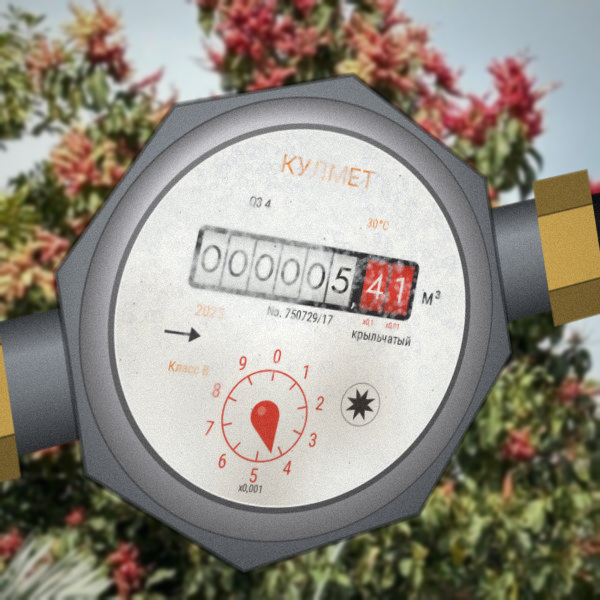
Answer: 5.414 m³
